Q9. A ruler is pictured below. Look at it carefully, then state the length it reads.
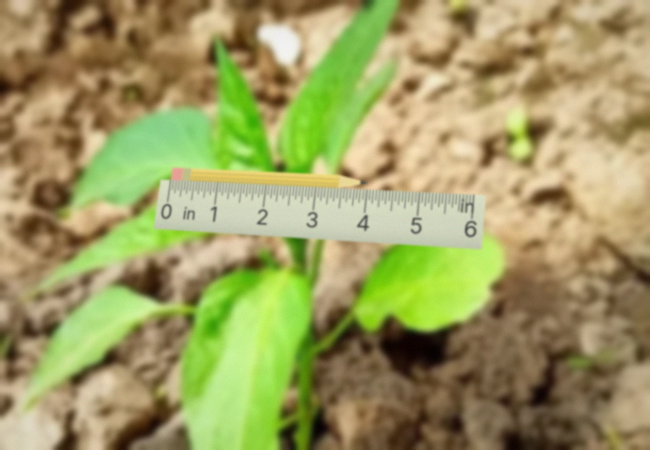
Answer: 4 in
